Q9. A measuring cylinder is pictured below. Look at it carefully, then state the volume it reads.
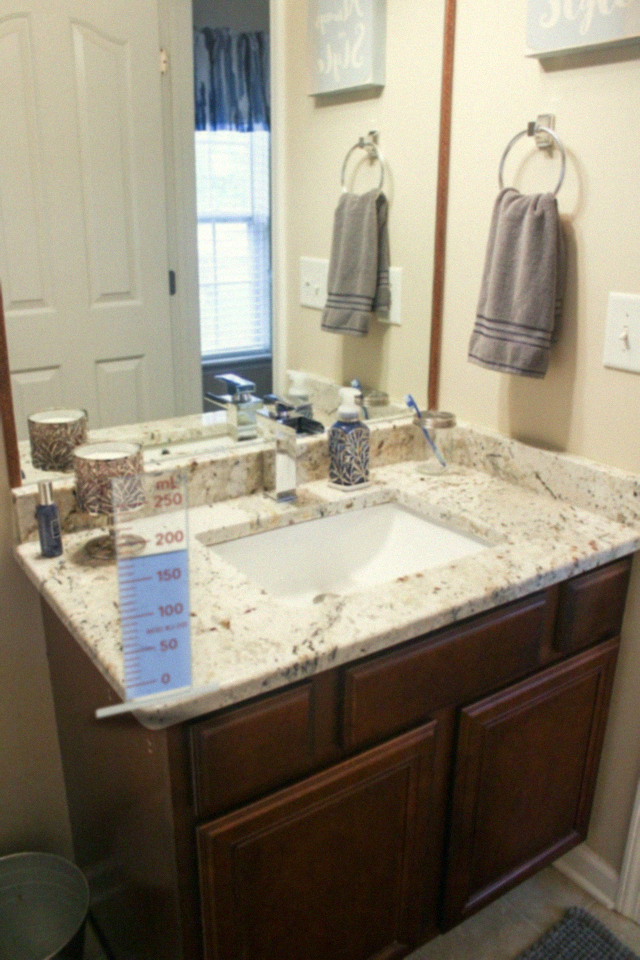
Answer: 180 mL
